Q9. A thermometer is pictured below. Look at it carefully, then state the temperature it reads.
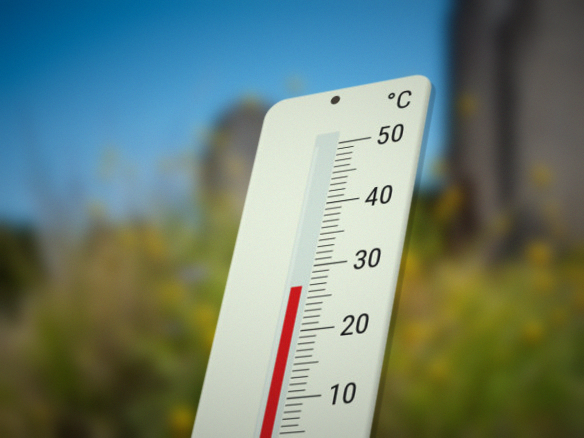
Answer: 27 °C
